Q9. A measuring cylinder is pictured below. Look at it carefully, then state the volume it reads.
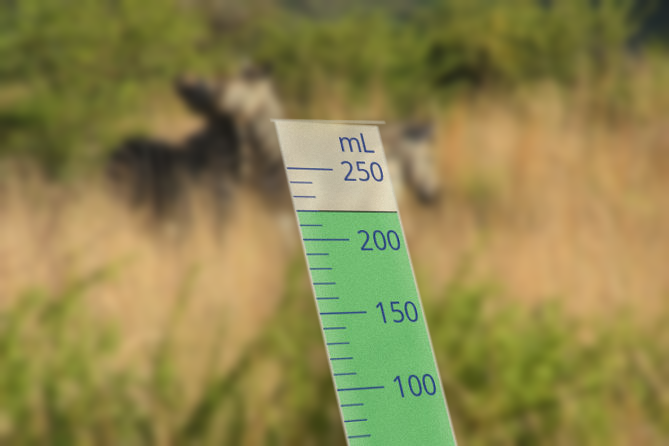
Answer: 220 mL
